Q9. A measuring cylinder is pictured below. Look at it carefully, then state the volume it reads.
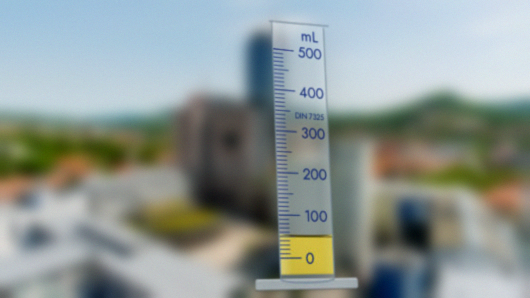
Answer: 50 mL
